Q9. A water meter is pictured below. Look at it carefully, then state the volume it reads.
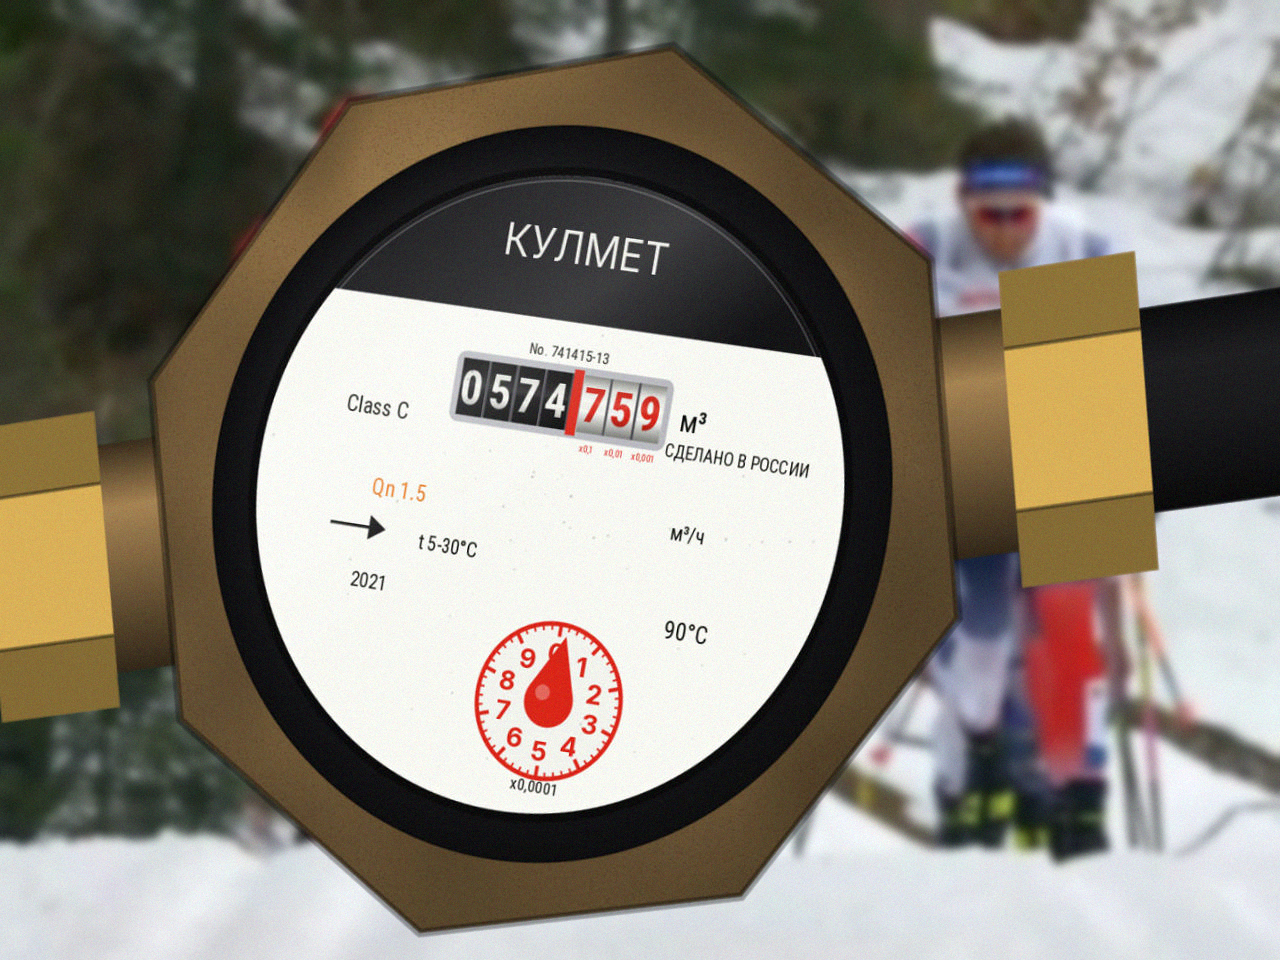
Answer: 574.7590 m³
